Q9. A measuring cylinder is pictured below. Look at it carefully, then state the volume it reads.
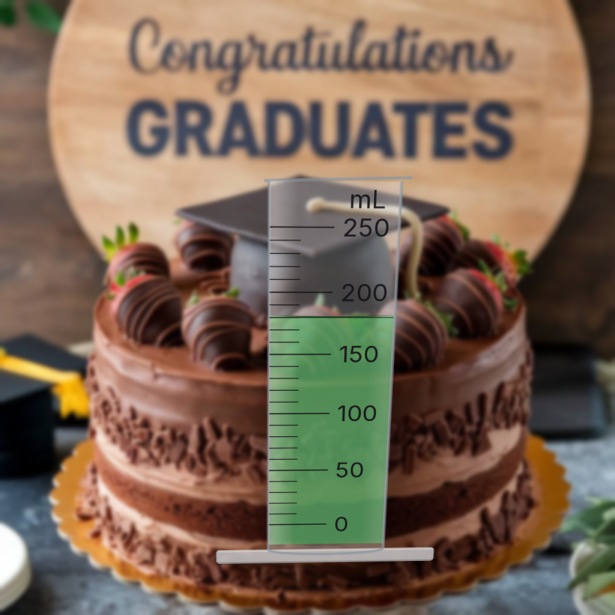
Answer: 180 mL
